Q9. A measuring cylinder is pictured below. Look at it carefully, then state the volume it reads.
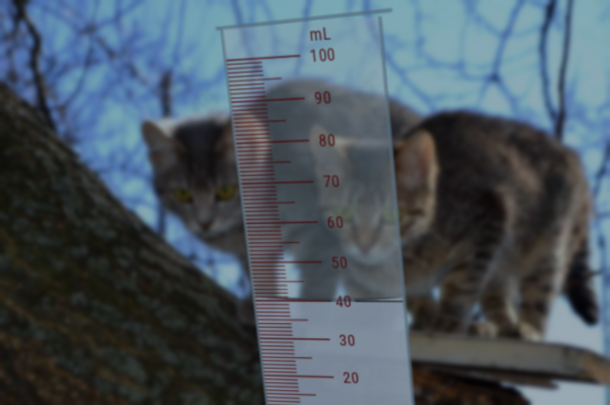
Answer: 40 mL
